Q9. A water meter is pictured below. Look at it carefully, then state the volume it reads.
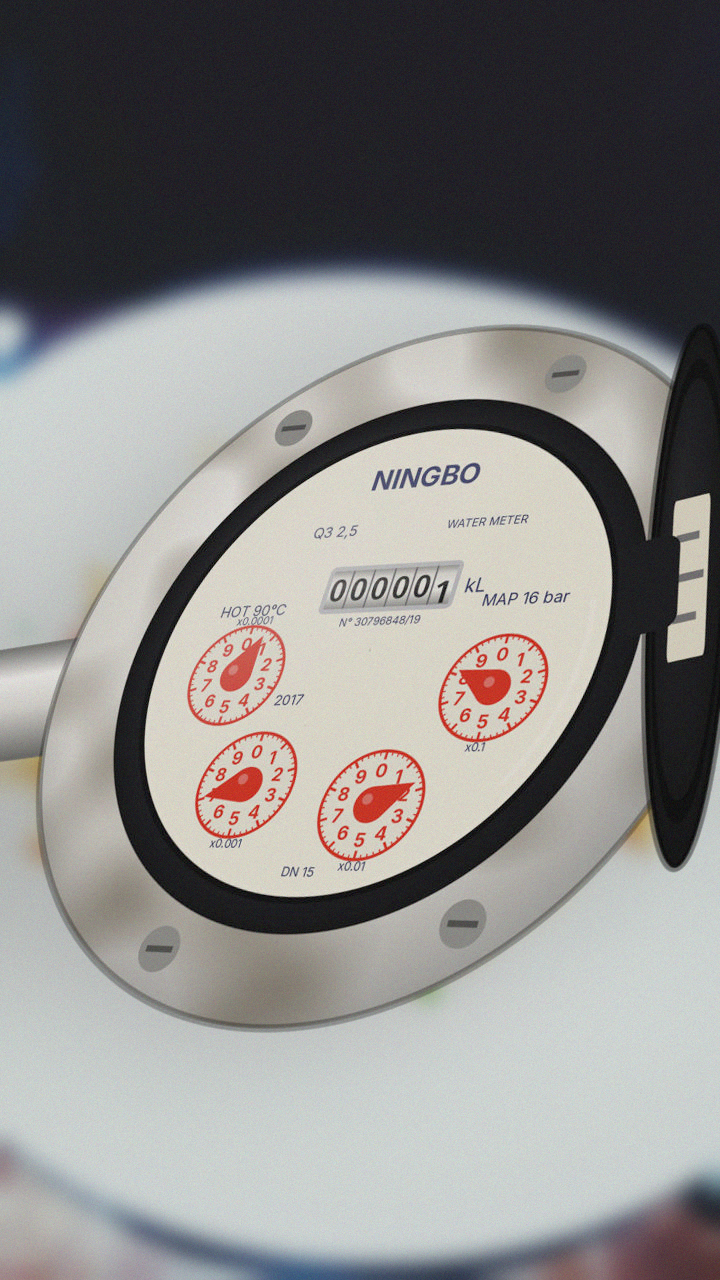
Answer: 0.8170 kL
